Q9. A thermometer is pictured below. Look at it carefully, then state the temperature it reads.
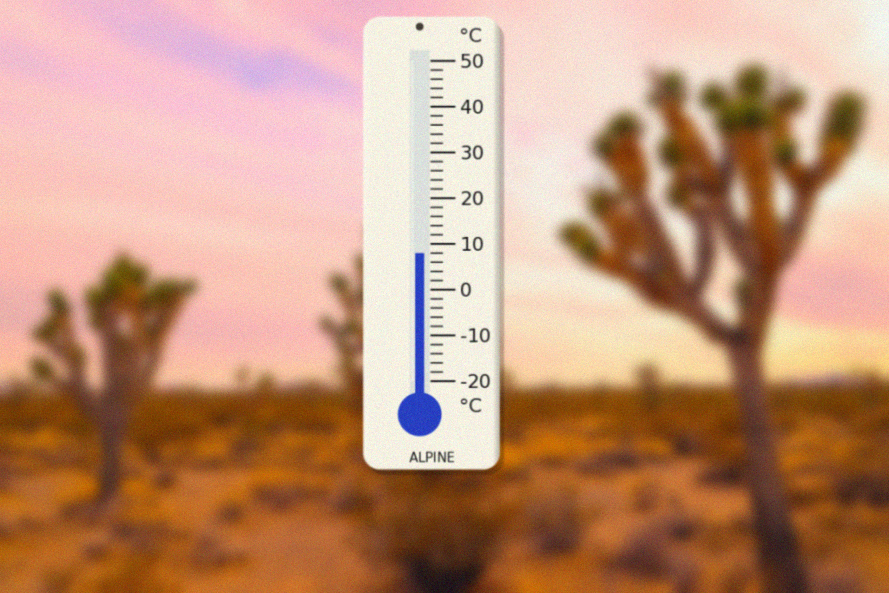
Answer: 8 °C
